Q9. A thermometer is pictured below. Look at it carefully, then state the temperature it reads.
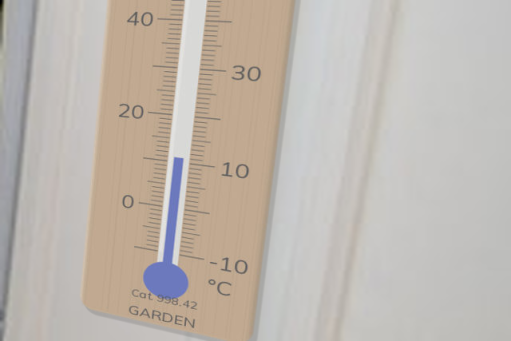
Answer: 11 °C
